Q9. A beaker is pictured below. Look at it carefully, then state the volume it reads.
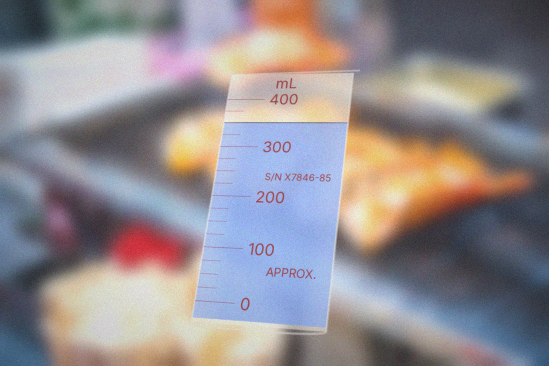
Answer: 350 mL
